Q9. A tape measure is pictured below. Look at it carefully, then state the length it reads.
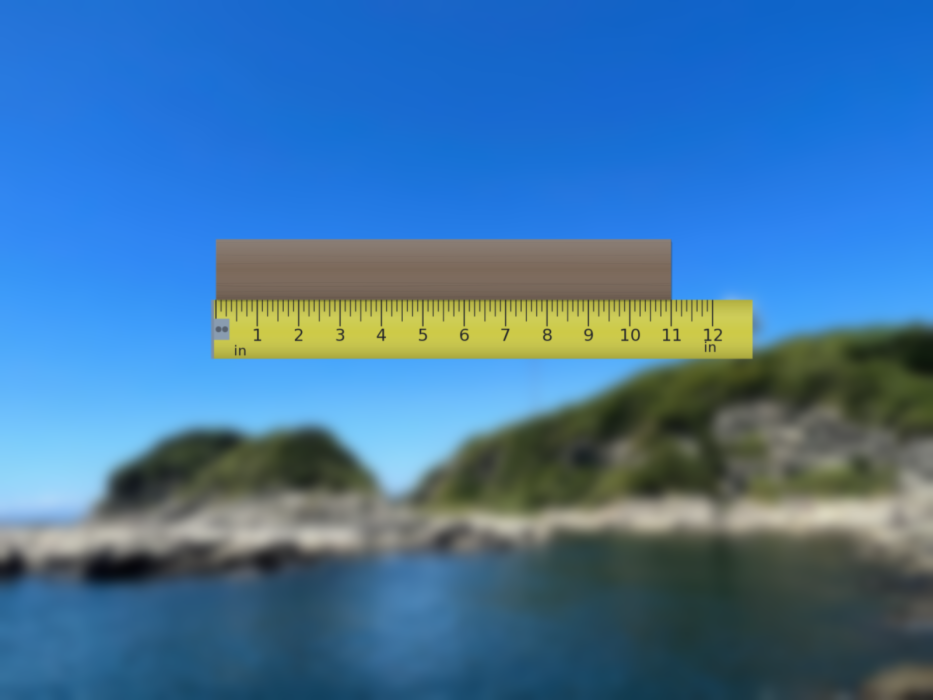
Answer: 11 in
